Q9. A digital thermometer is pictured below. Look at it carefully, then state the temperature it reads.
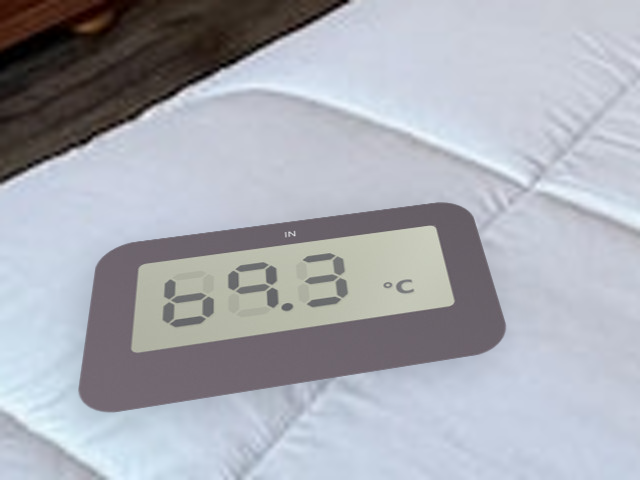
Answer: 69.3 °C
